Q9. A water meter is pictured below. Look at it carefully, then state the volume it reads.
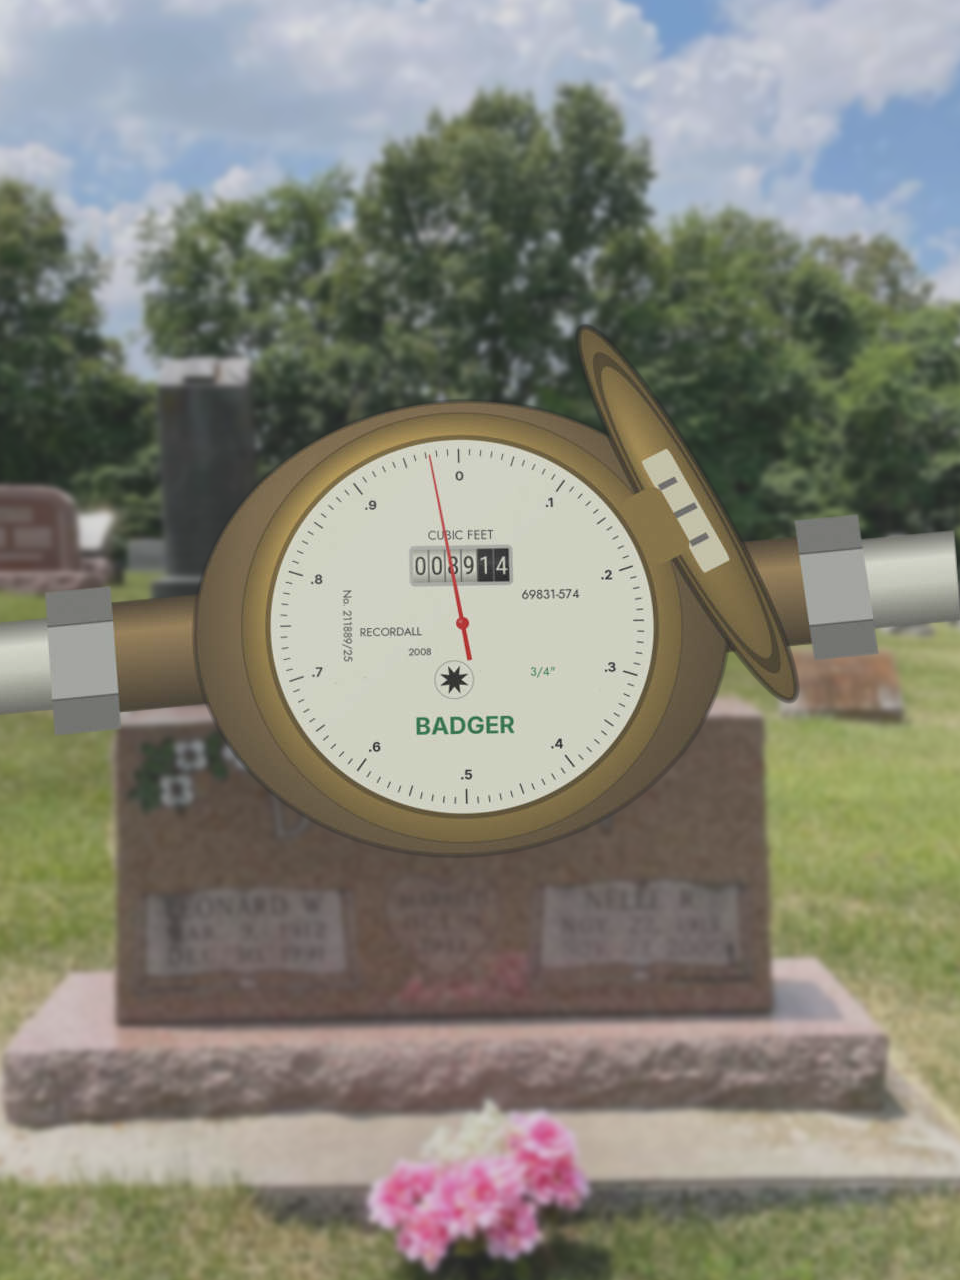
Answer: 8913.97 ft³
